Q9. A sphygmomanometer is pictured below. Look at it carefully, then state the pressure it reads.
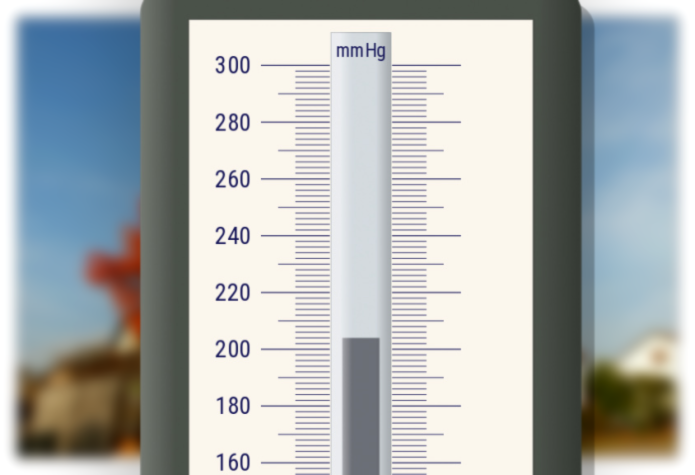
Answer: 204 mmHg
